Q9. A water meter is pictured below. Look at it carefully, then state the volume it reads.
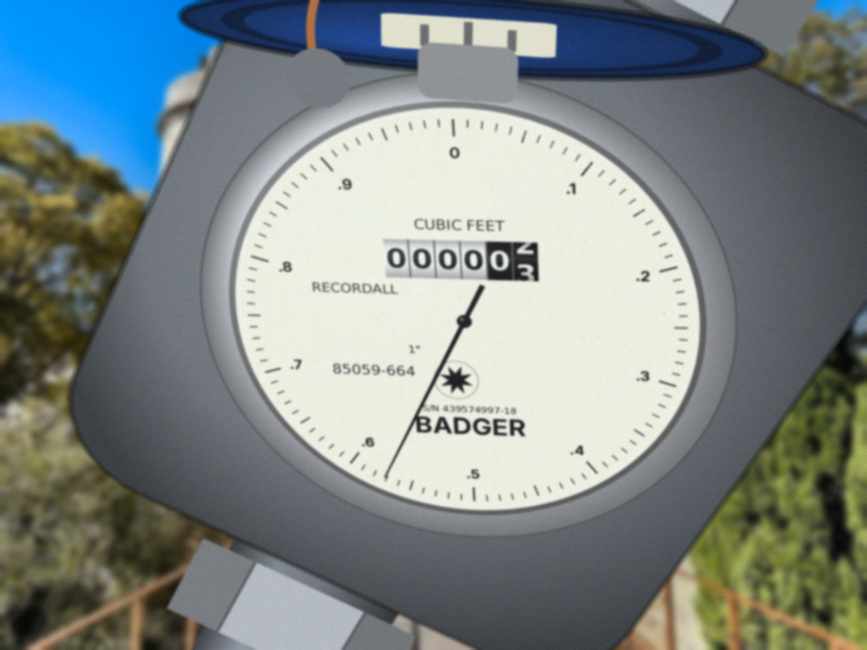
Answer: 2.57 ft³
